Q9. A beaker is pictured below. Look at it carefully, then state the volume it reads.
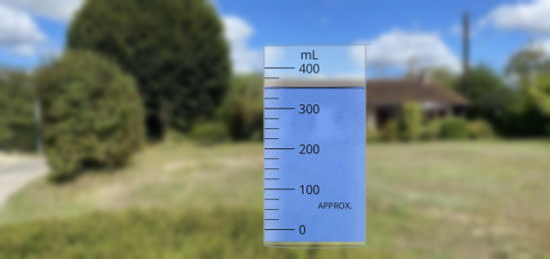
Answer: 350 mL
